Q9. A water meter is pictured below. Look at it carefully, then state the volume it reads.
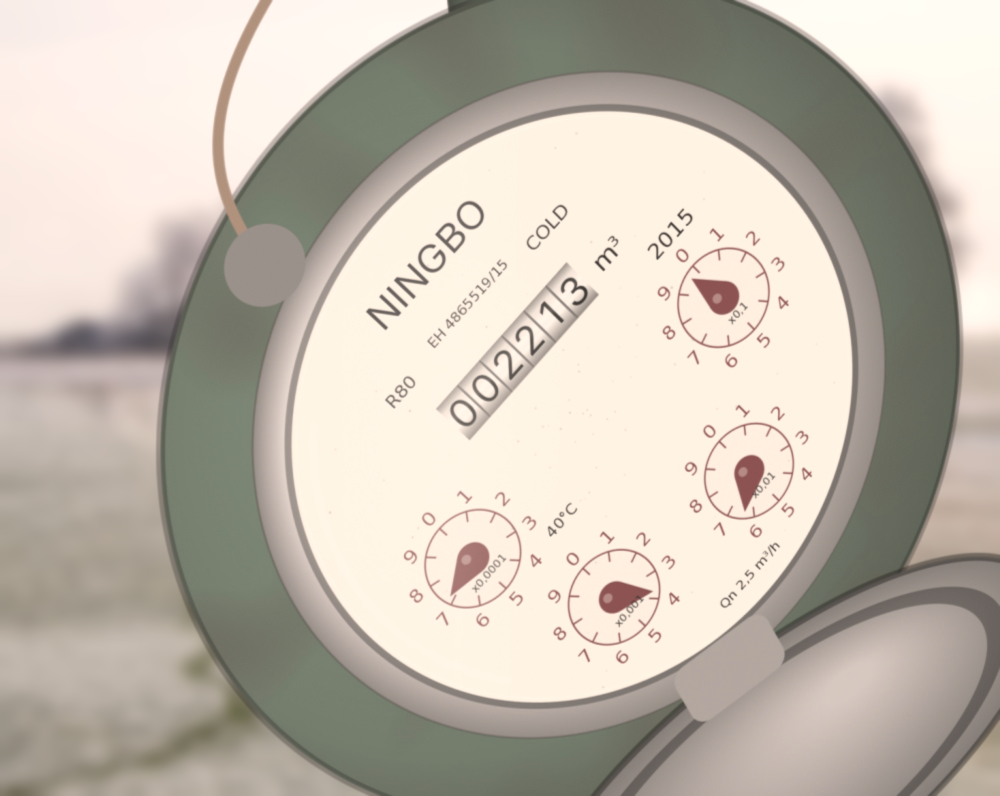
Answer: 2212.9637 m³
